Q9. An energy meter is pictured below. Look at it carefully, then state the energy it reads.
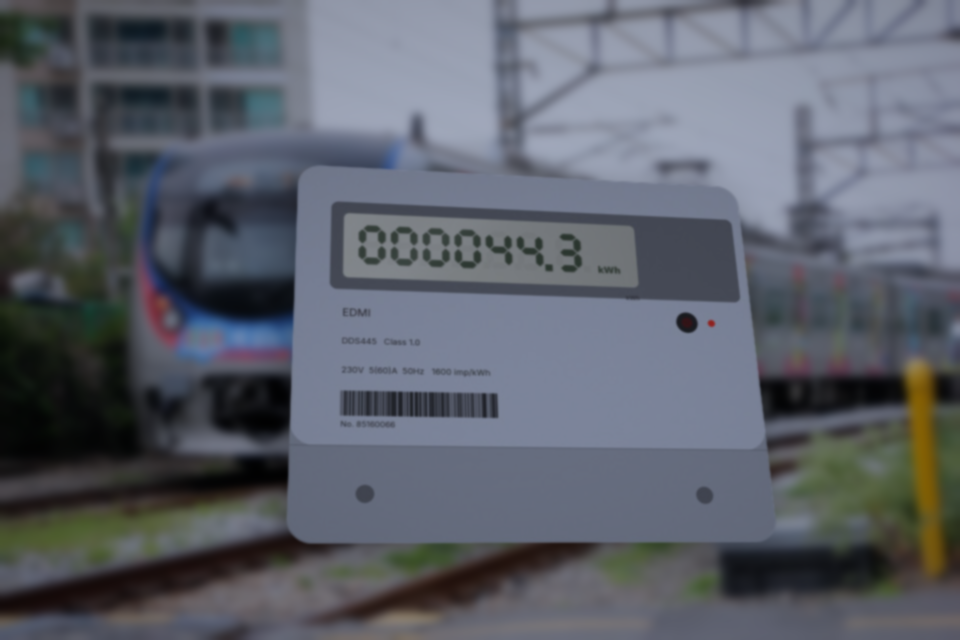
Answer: 44.3 kWh
